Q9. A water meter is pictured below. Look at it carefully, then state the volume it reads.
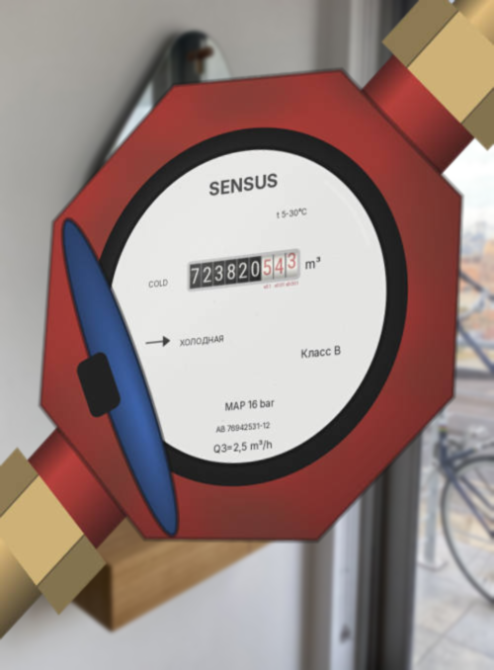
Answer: 723820.543 m³
